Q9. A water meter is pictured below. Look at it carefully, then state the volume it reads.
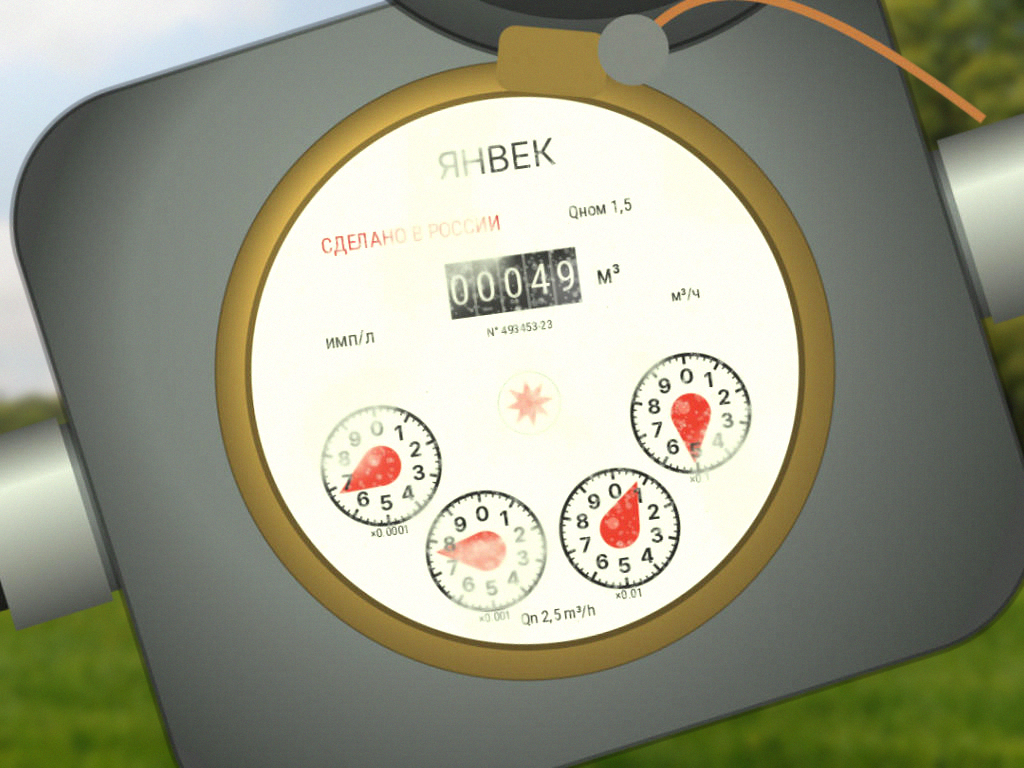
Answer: 49.5076 m³
